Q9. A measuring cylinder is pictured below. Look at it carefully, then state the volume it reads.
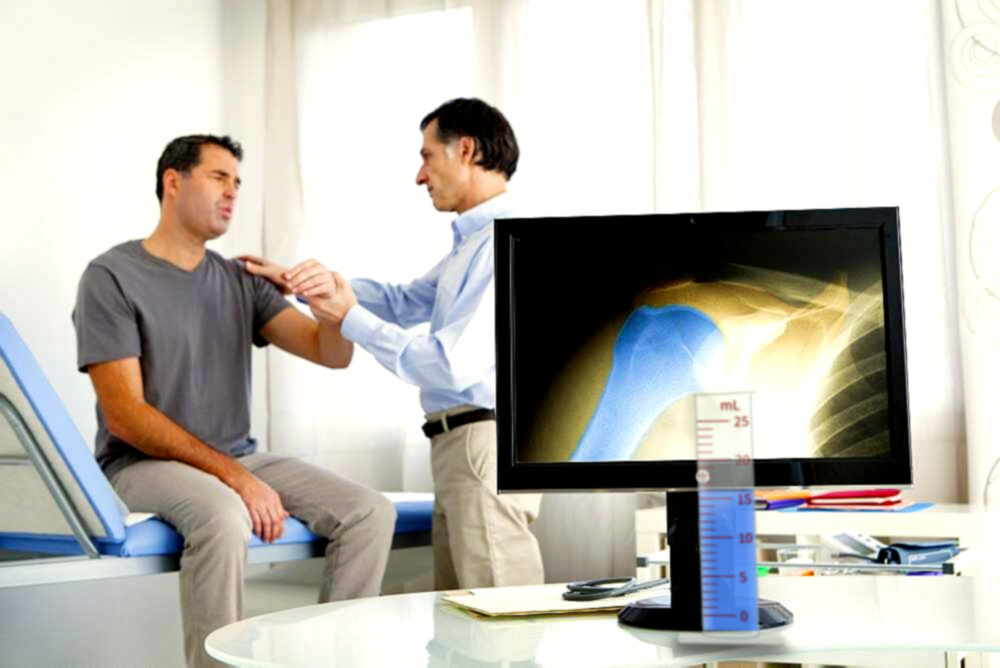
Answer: 16 mL
